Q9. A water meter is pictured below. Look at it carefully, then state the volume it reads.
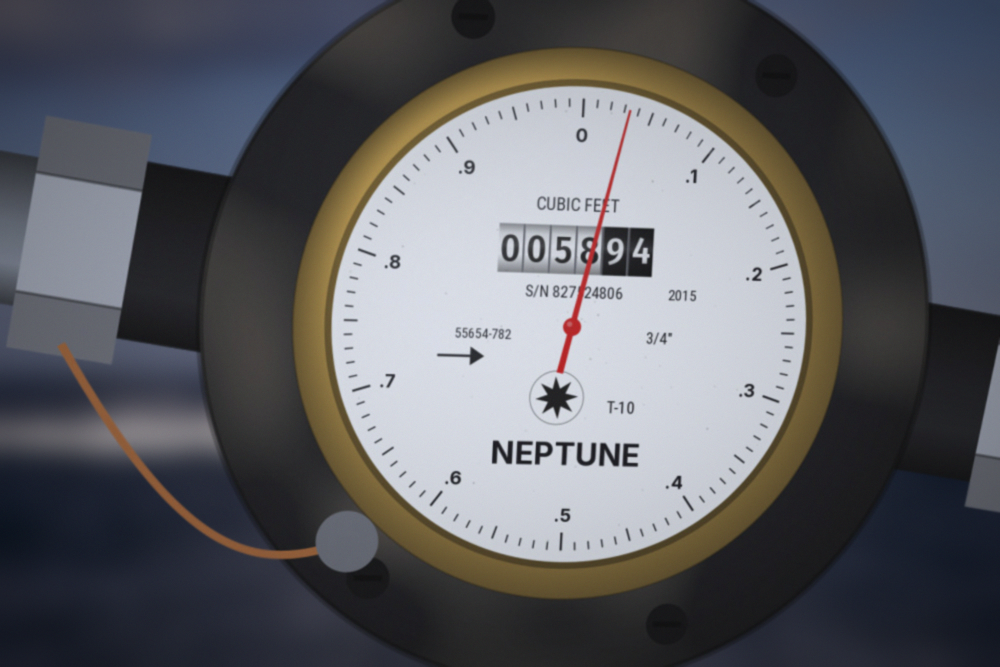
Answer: 5894.03 ft³
